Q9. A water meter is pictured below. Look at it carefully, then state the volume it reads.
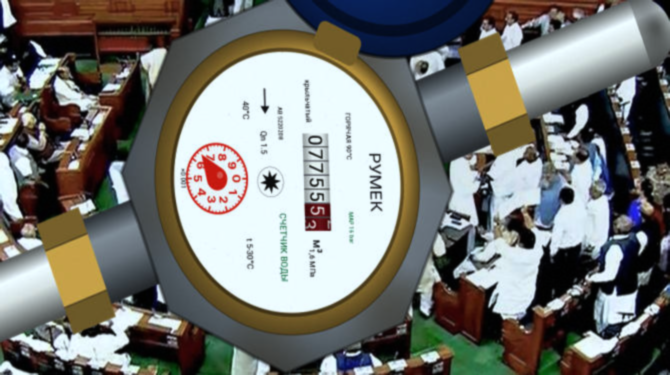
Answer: 7755.526 m³
